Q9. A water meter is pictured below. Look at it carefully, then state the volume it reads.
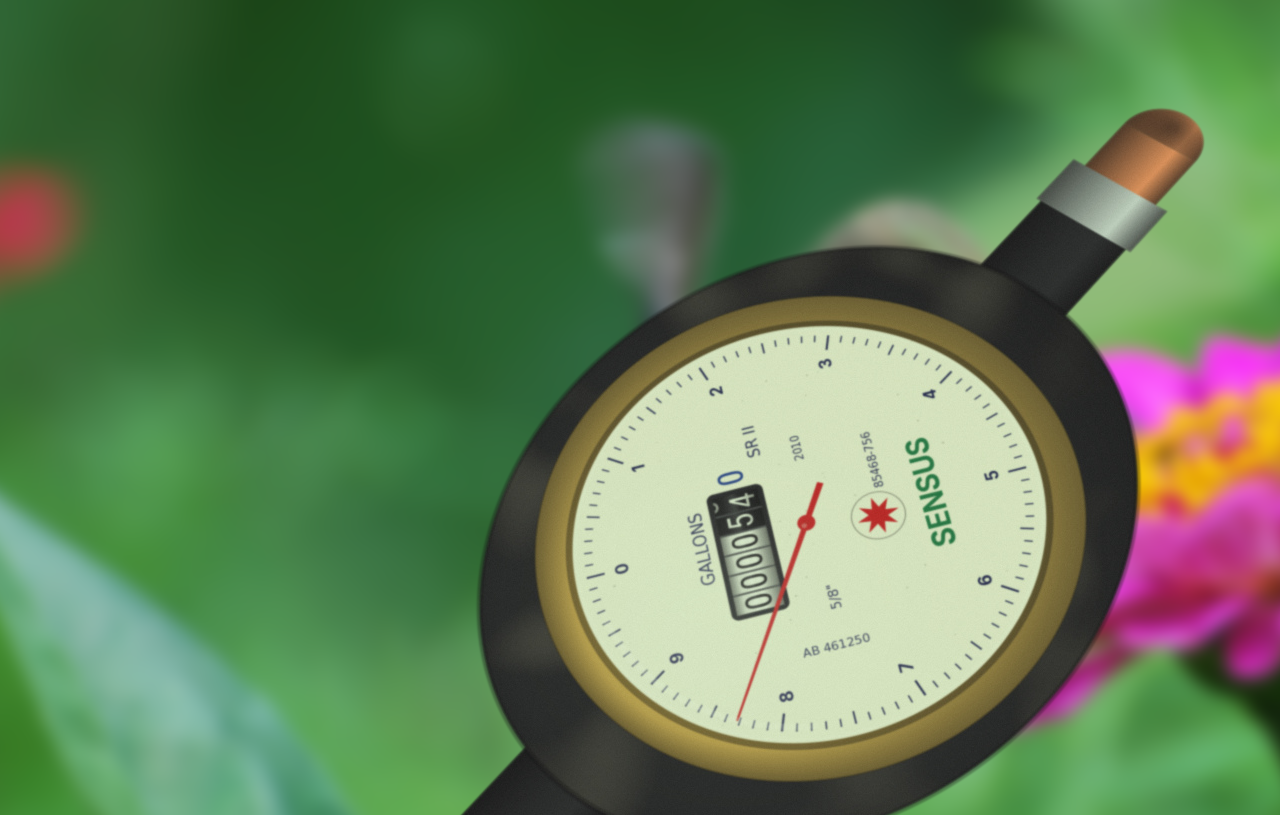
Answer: 538.3 gal
